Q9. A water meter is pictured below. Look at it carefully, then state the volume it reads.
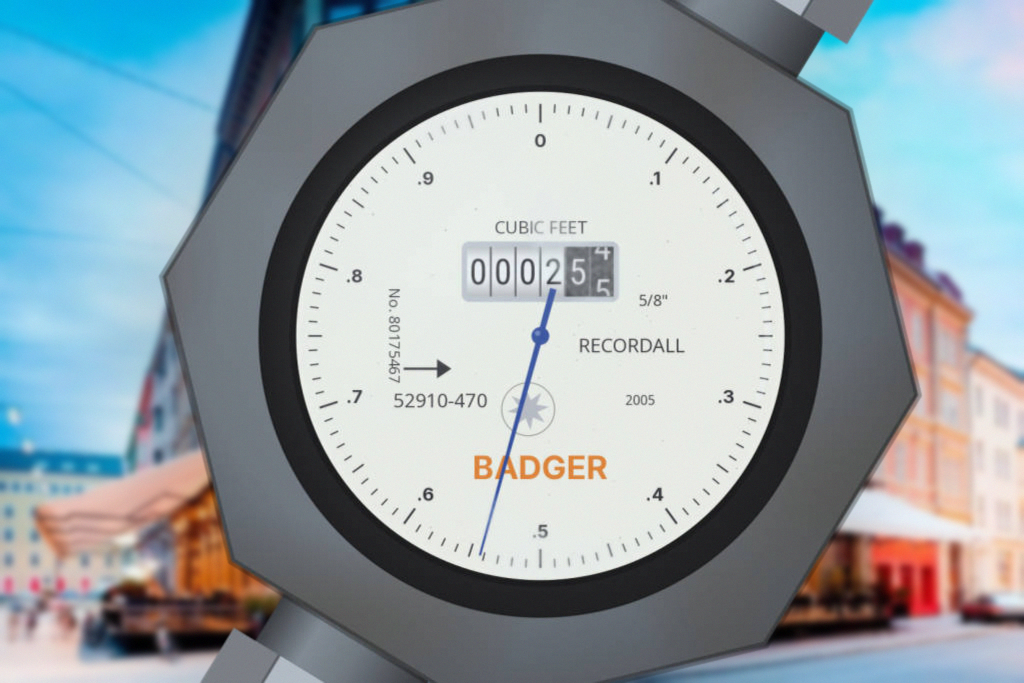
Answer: 254.54 ft³
